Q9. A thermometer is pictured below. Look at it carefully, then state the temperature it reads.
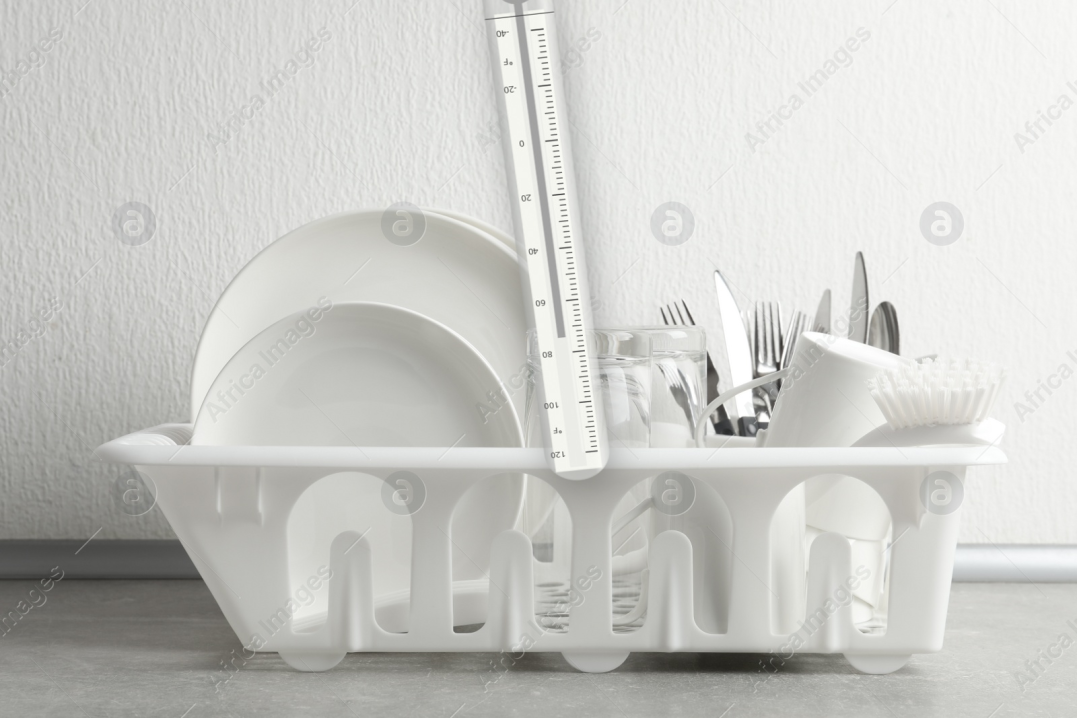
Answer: 74 °F
